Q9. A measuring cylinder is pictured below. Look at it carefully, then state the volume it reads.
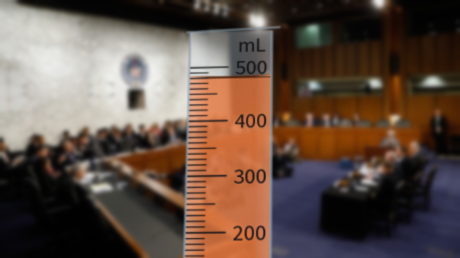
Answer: 480 mL
